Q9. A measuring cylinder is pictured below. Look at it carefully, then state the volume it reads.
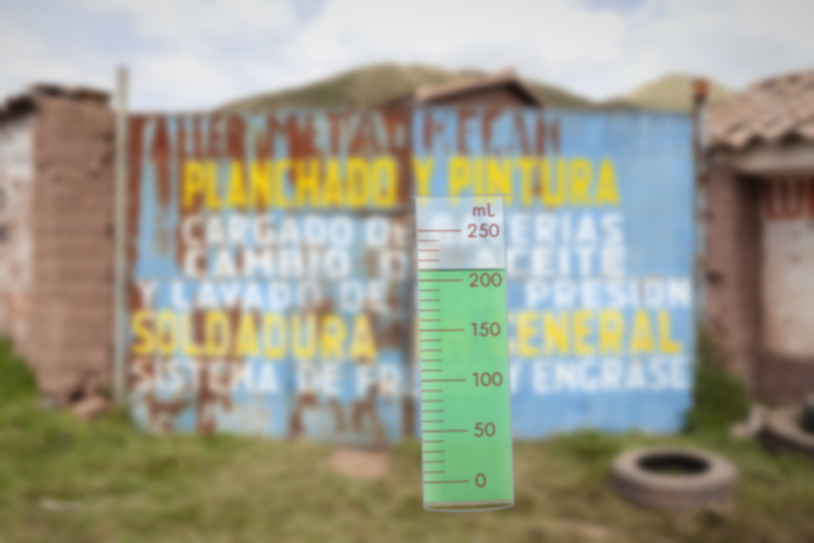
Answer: 210 mL
